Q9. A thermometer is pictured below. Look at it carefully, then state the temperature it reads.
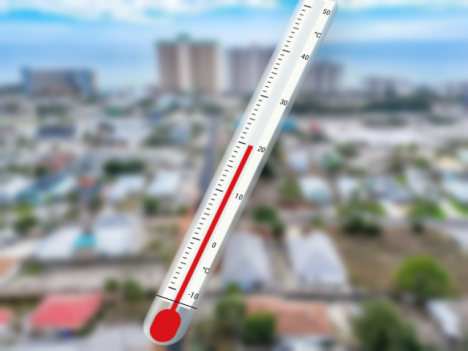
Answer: 20 °C
